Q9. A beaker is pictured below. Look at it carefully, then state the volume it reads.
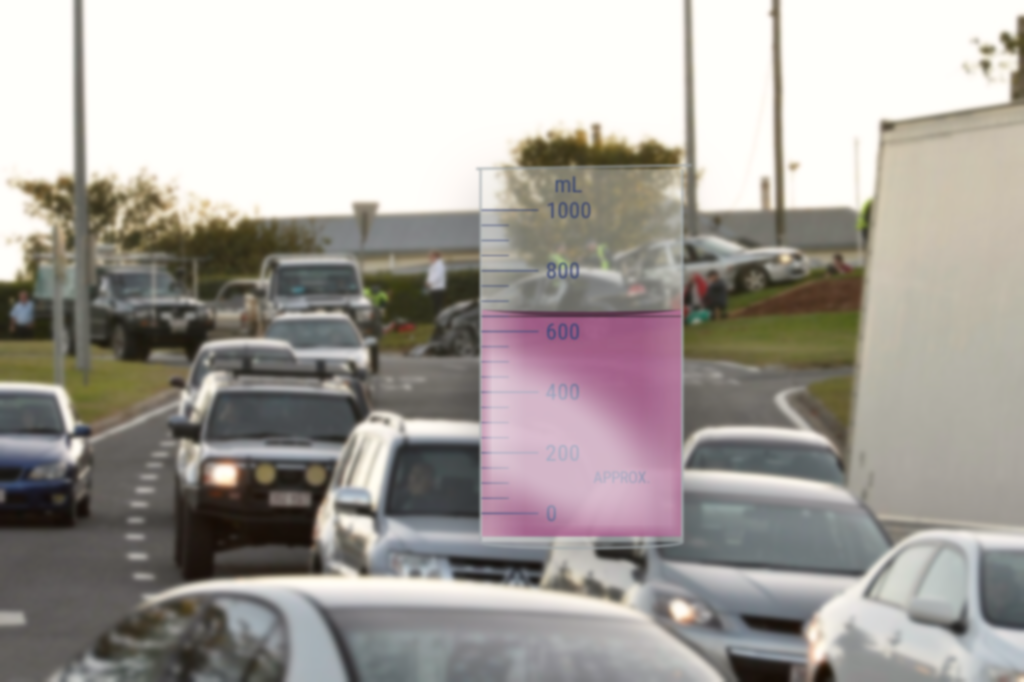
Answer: 650 mL
